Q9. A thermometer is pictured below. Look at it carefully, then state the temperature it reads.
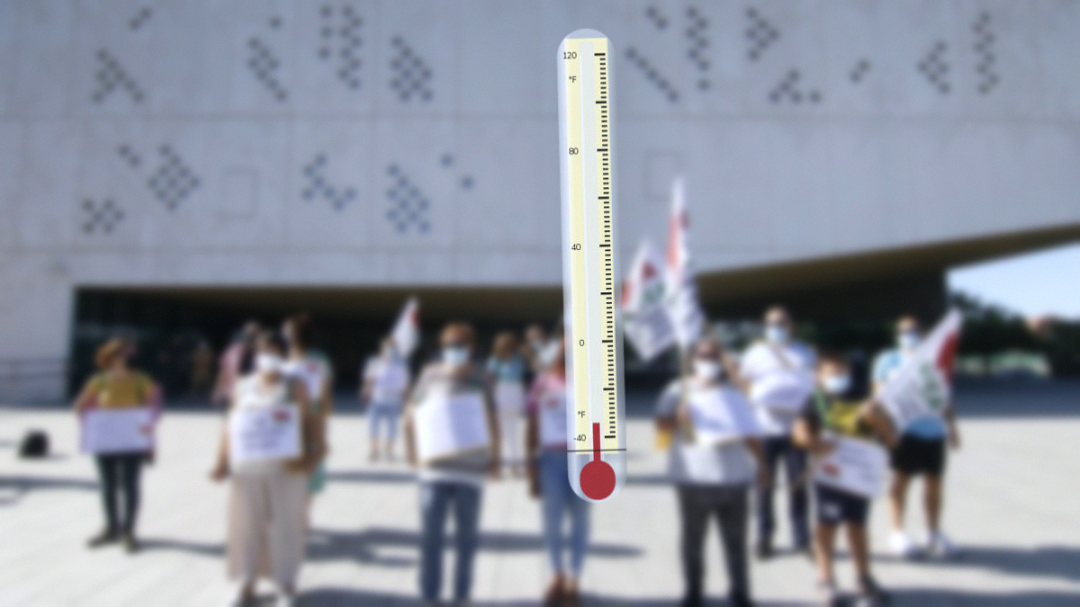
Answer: -34 °F
